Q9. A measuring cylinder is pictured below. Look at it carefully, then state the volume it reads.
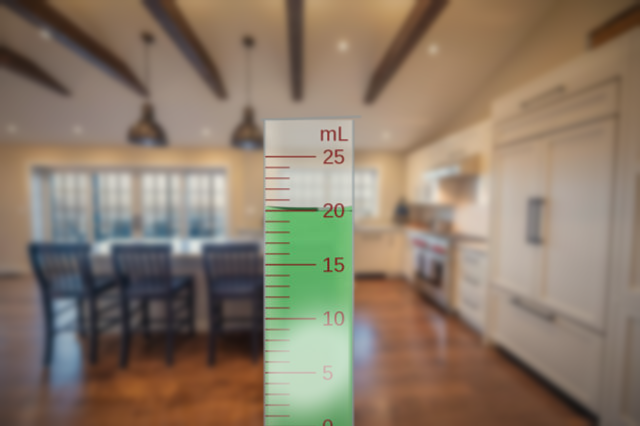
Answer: 20 mL
